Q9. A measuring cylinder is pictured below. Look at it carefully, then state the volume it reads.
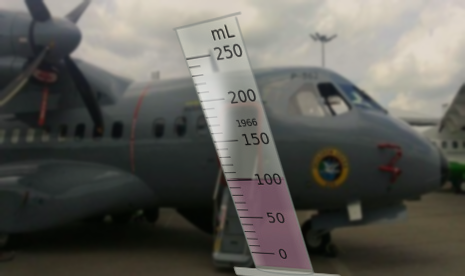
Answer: 100 mL
